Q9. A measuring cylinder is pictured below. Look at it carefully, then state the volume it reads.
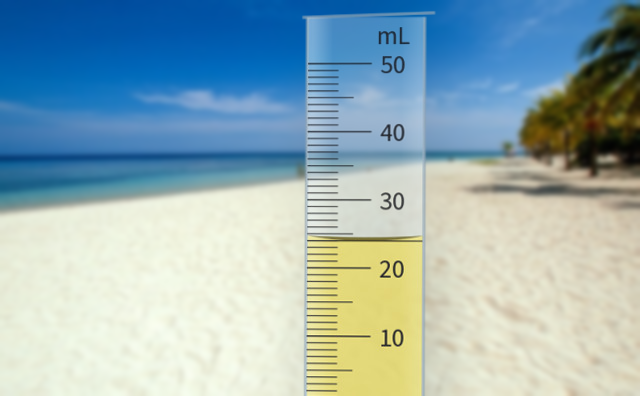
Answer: 24 mL
